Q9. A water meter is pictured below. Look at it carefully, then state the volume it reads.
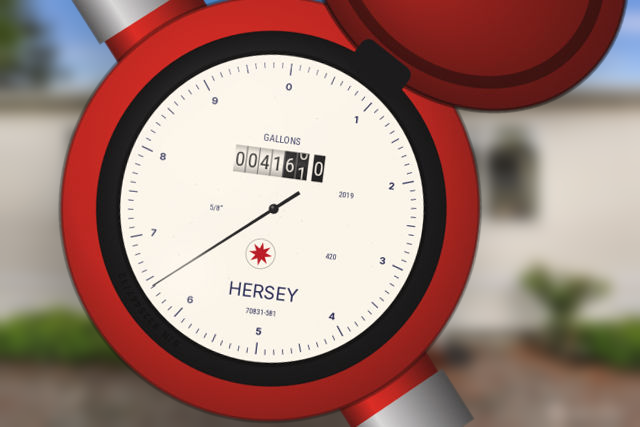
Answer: 41606.4 gal
